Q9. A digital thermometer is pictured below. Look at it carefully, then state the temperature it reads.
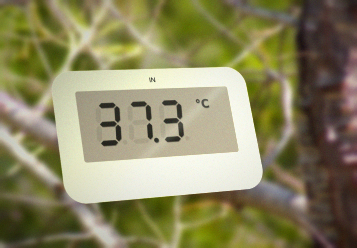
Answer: 37.3 °C
